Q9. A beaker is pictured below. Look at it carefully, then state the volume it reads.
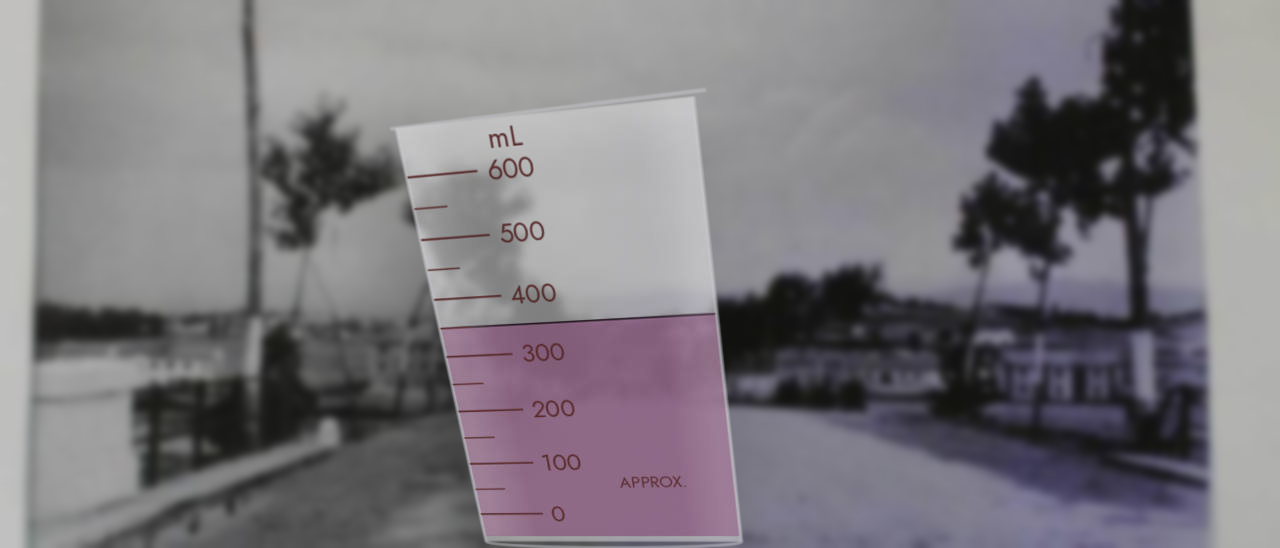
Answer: 350 mL
